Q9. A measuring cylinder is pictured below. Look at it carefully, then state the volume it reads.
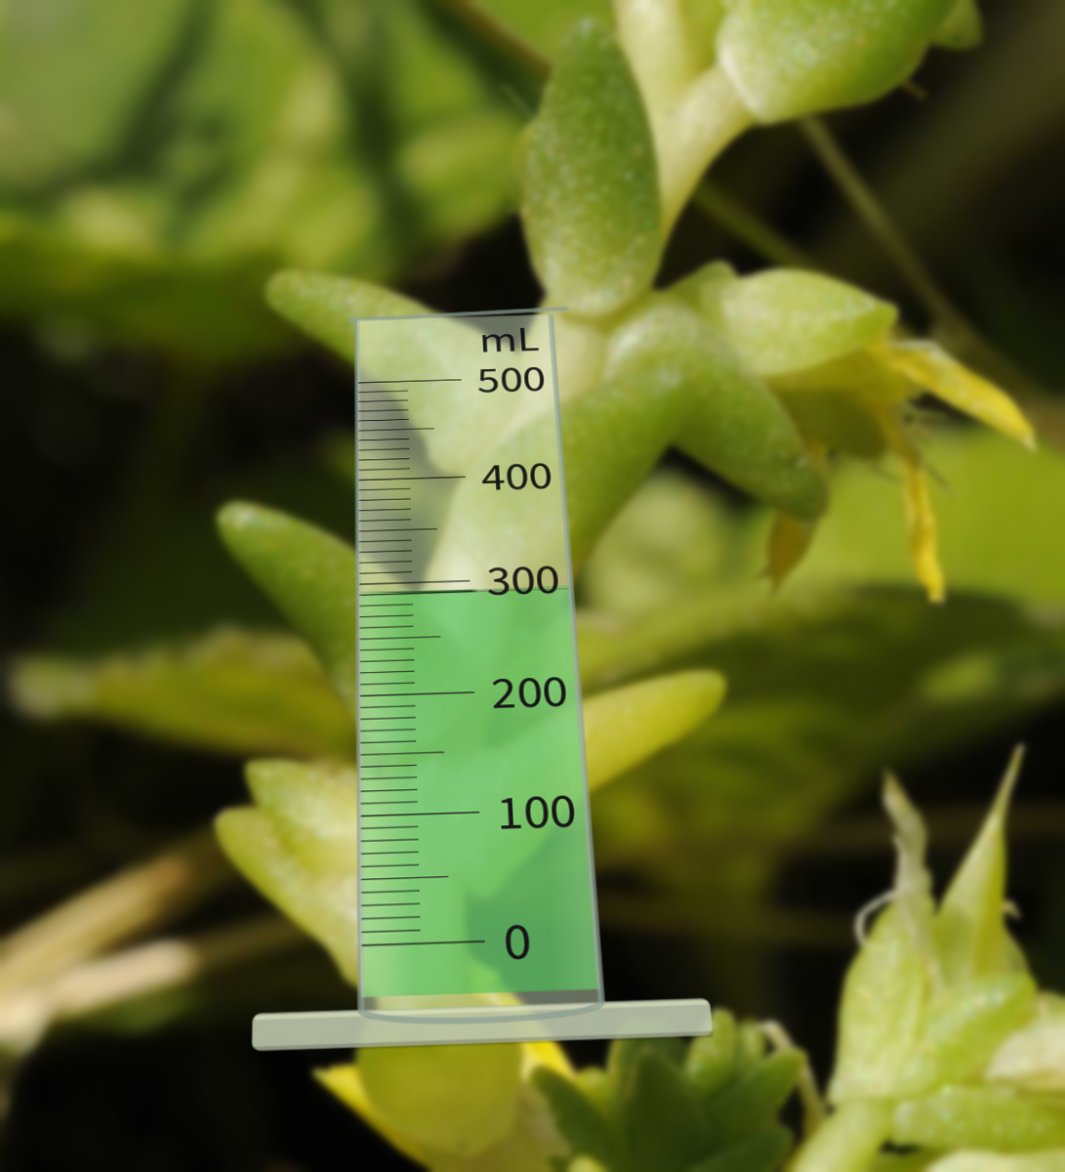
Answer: 290 mL
